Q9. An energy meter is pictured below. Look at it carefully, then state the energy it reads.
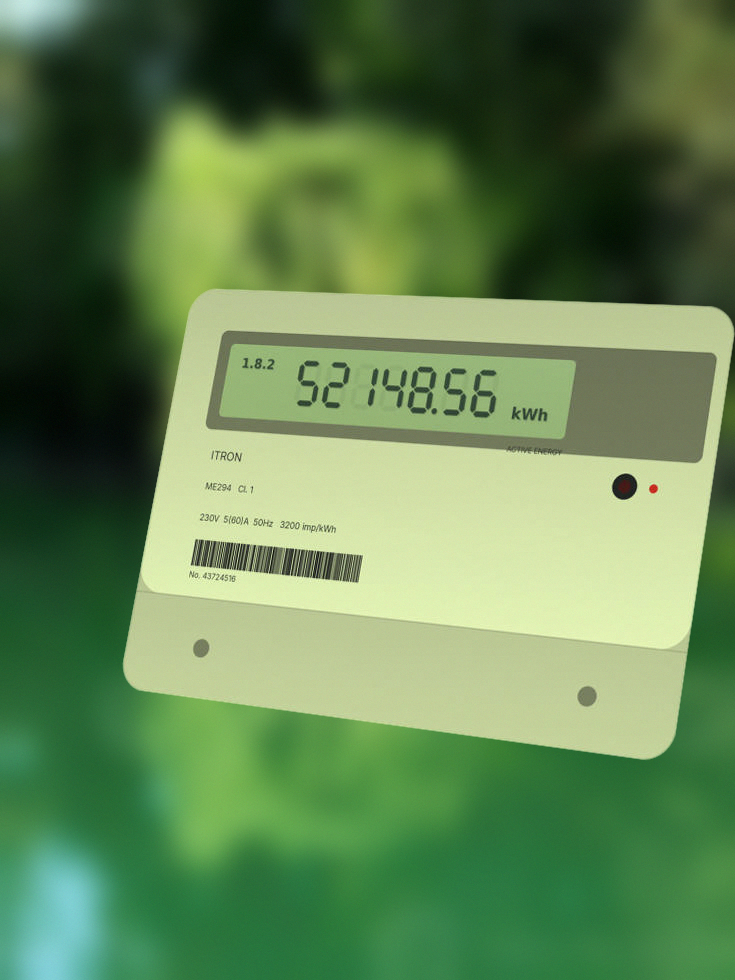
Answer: 52148.56 kWh
